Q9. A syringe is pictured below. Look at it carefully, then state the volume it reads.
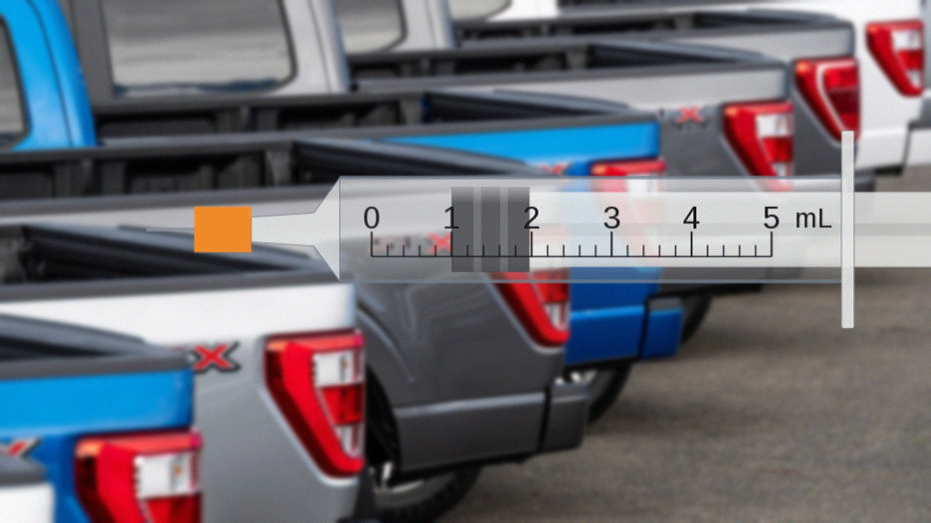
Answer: 1 mL
